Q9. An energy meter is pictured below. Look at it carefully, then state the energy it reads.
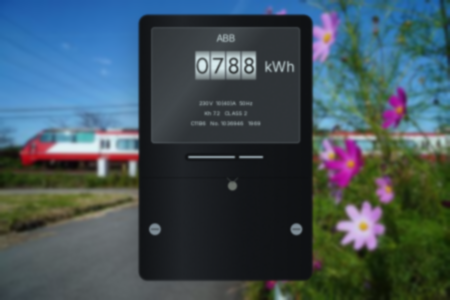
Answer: 788 kWh
